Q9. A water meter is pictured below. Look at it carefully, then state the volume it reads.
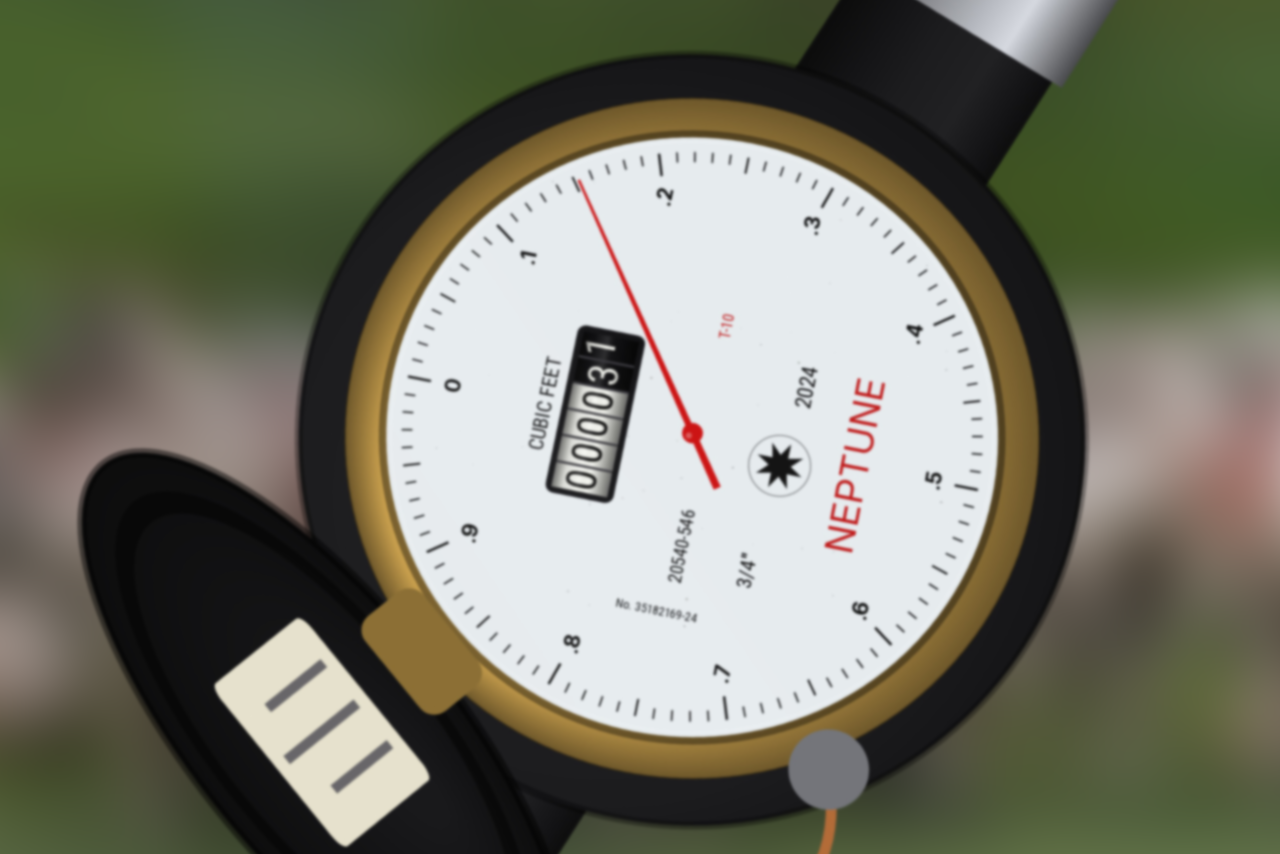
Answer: 31.15 ft³
